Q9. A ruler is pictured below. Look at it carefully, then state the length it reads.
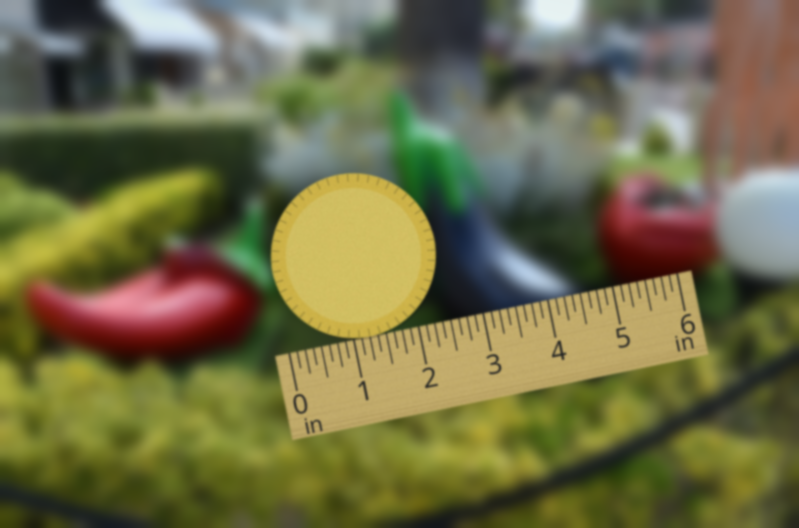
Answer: 2.5 in
